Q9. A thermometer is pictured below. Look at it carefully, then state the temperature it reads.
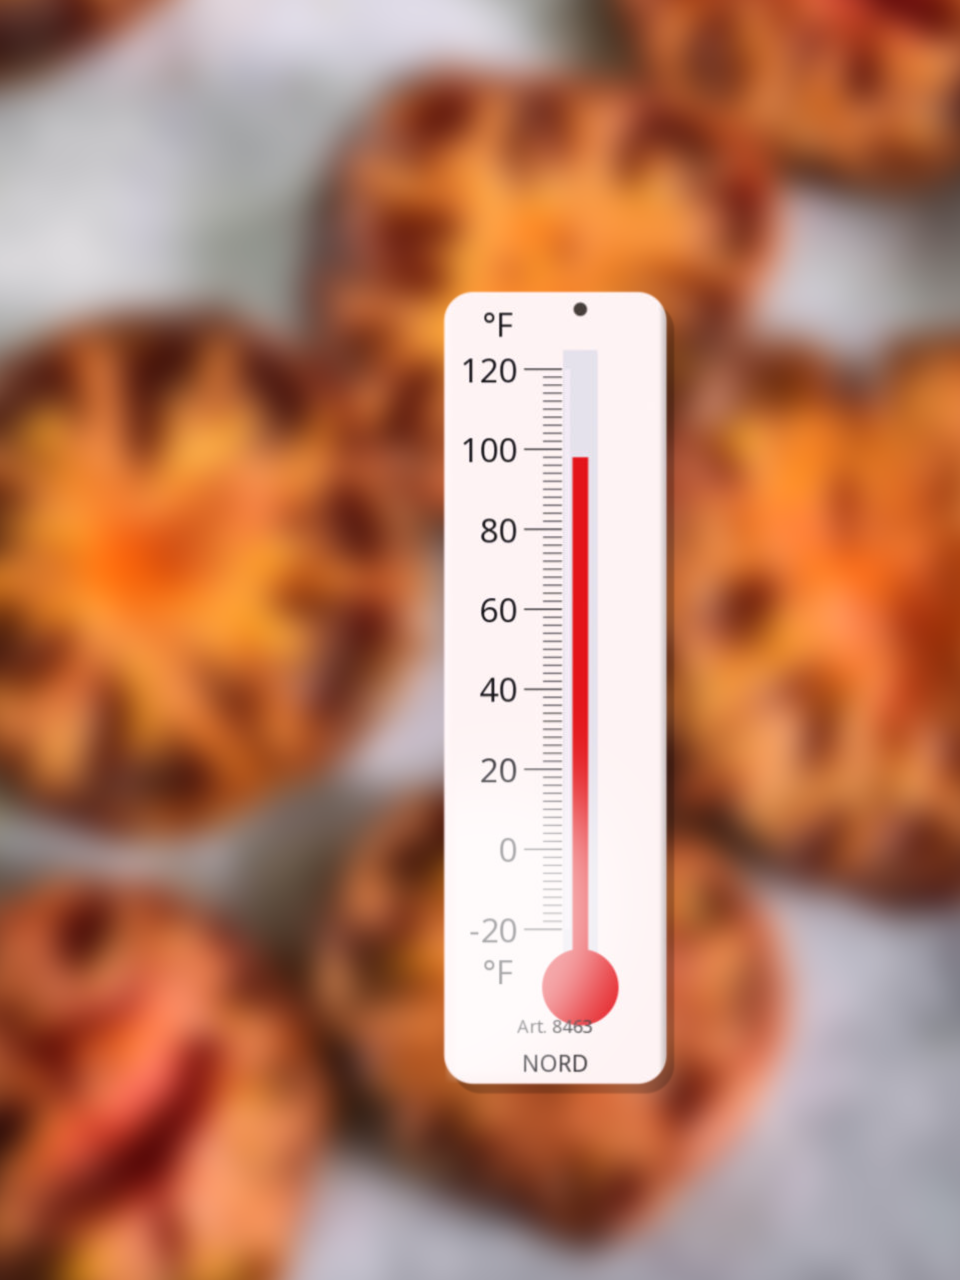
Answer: 98 °F
